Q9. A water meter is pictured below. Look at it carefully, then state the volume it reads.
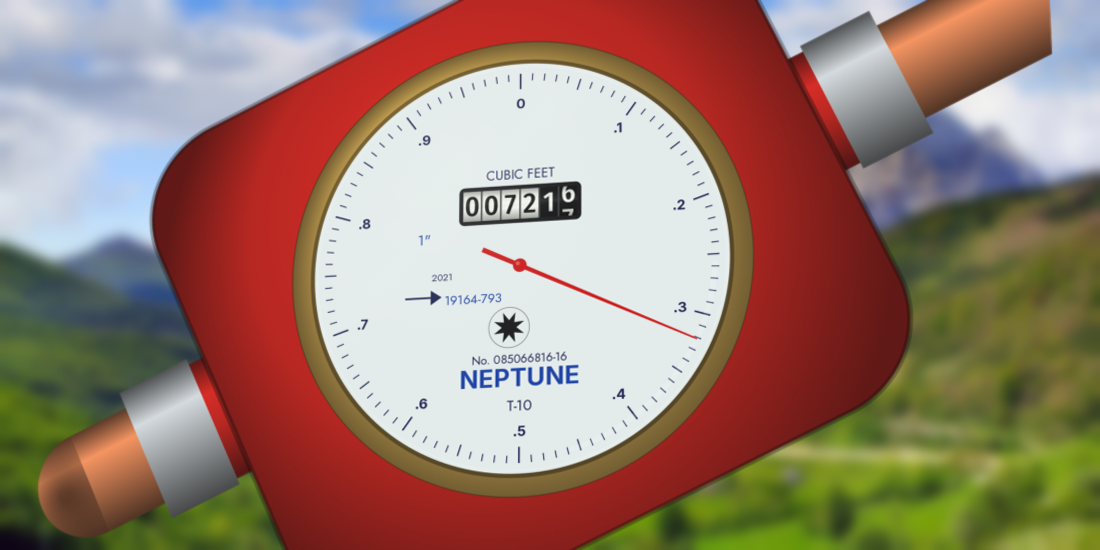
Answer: 7216.32 ft³
